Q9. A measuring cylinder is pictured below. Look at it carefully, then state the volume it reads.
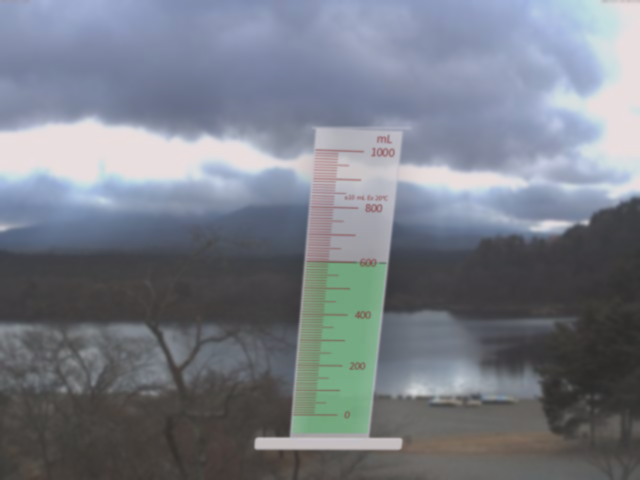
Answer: 600 mL
